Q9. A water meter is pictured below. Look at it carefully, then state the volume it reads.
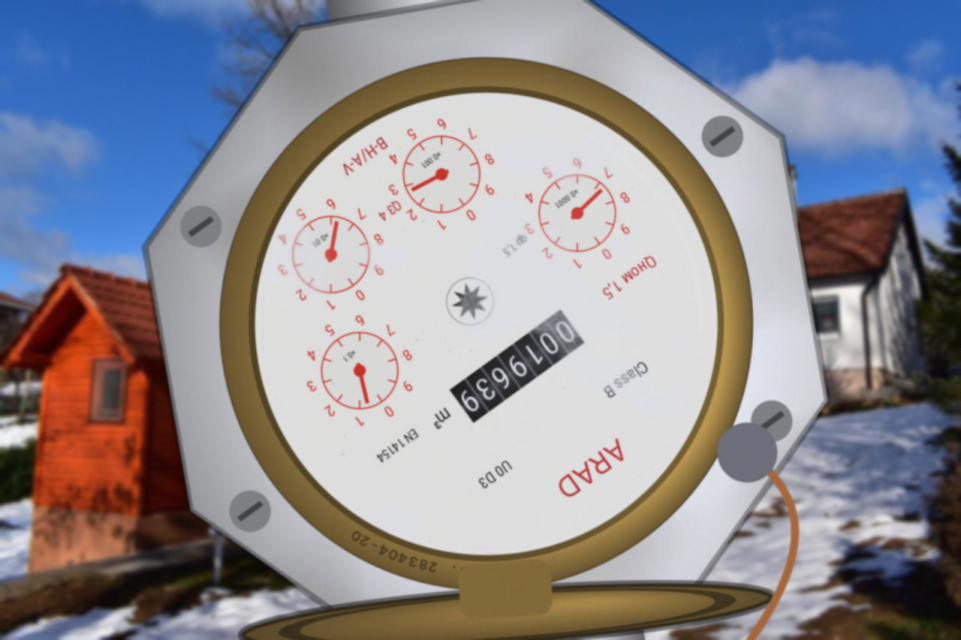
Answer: 19639.0627 m³
